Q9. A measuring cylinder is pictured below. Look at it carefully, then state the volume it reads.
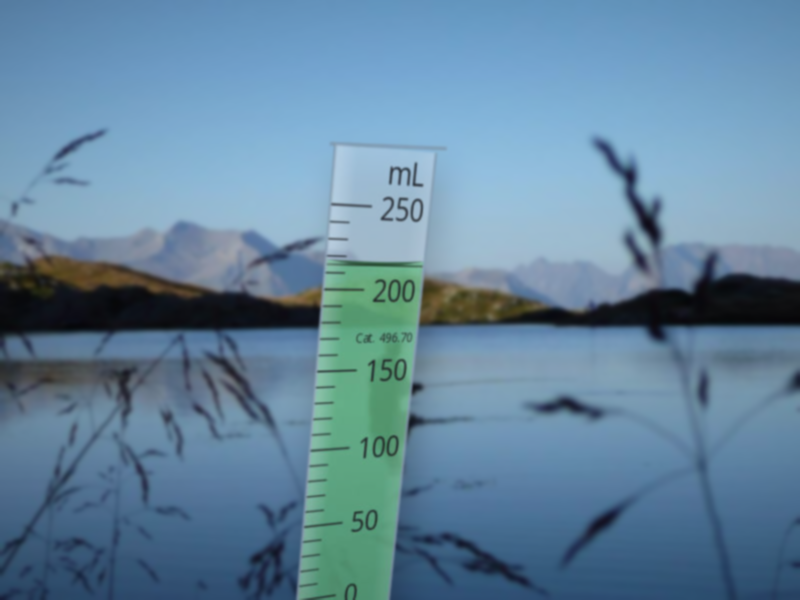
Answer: 215 mL
